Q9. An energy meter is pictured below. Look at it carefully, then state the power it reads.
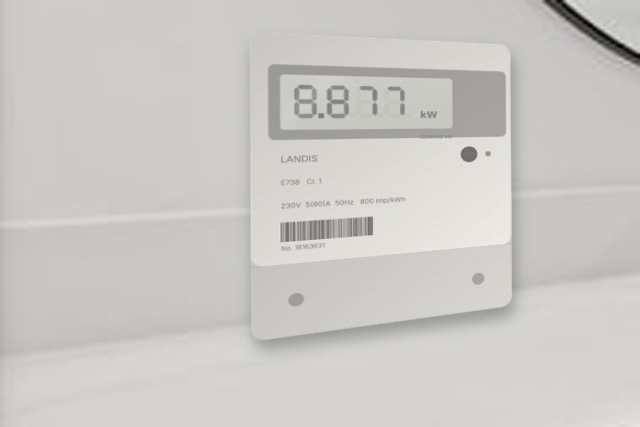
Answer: 8.877 kW
